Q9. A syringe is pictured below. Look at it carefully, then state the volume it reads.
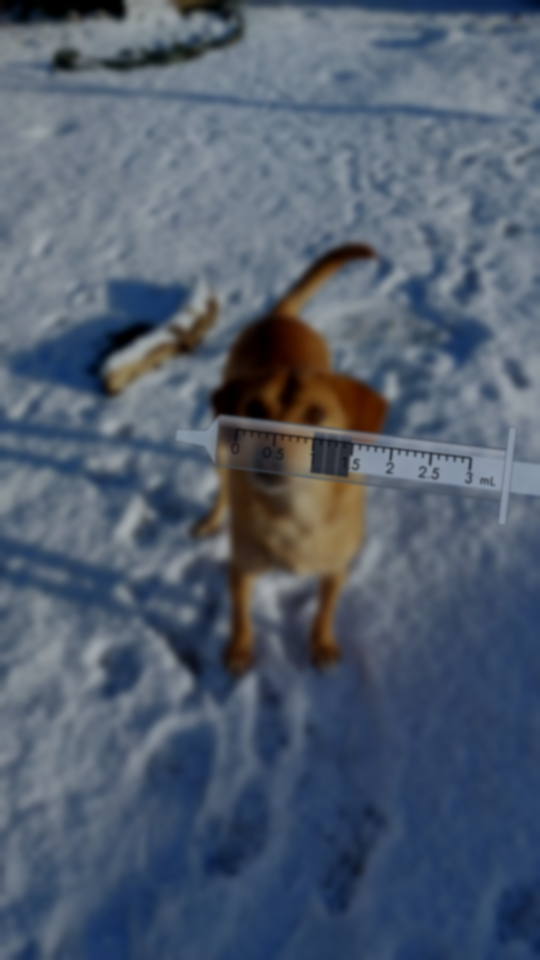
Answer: 1 mL
